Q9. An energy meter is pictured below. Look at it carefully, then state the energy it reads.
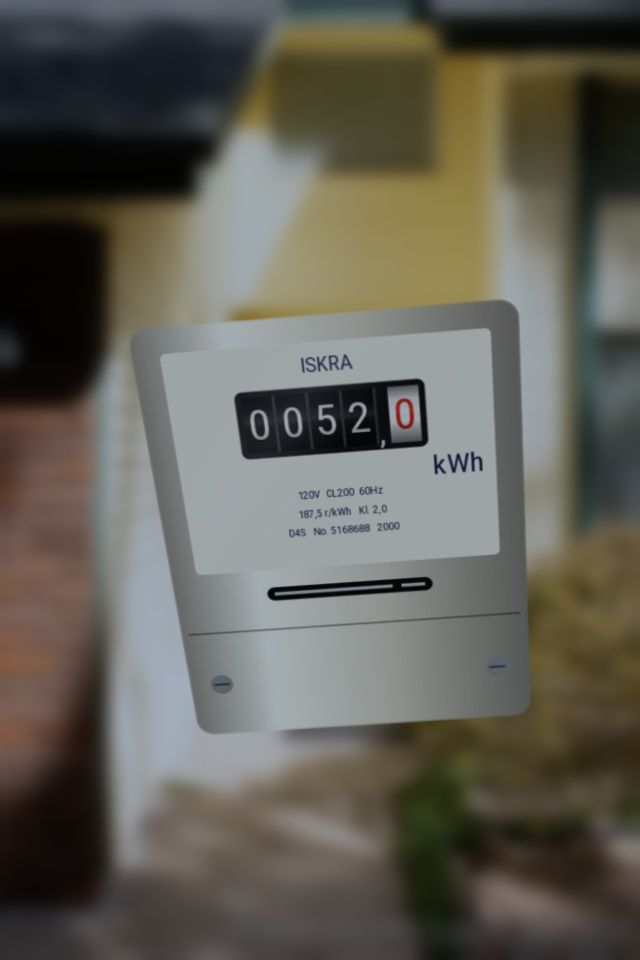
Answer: 52.0 kWh
